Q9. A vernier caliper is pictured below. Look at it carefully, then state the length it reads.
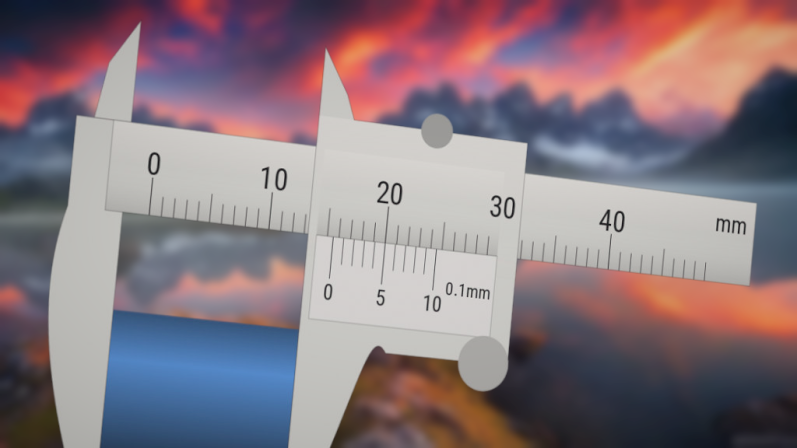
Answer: 15.5 mm
